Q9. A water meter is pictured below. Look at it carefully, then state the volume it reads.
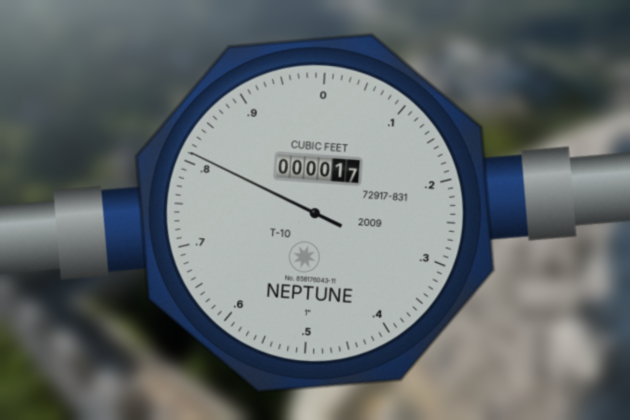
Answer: 16.81 ft³
